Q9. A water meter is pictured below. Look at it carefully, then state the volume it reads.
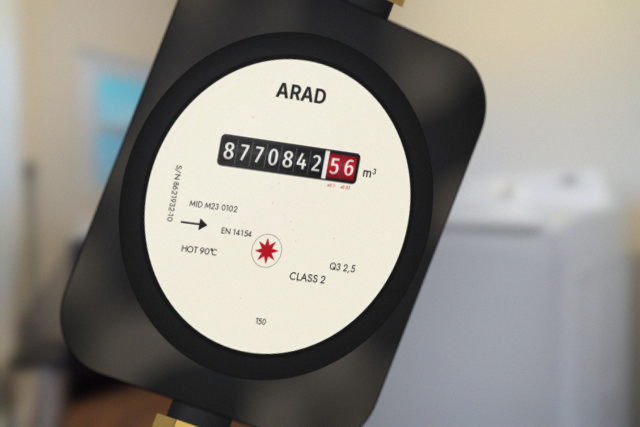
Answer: 8770842.56 m³
